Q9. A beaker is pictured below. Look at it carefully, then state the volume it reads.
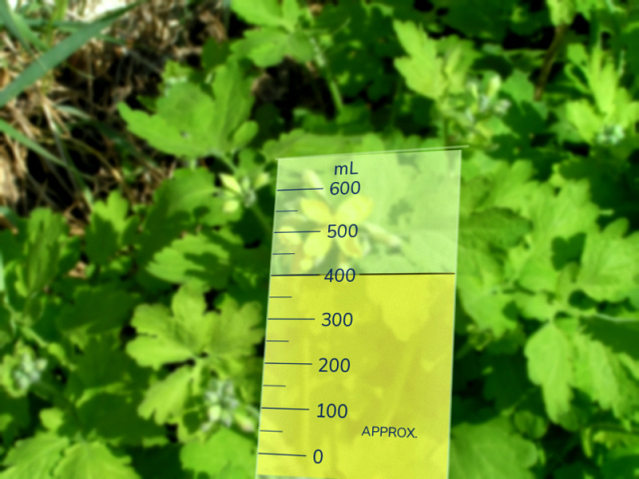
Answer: 400 mL
